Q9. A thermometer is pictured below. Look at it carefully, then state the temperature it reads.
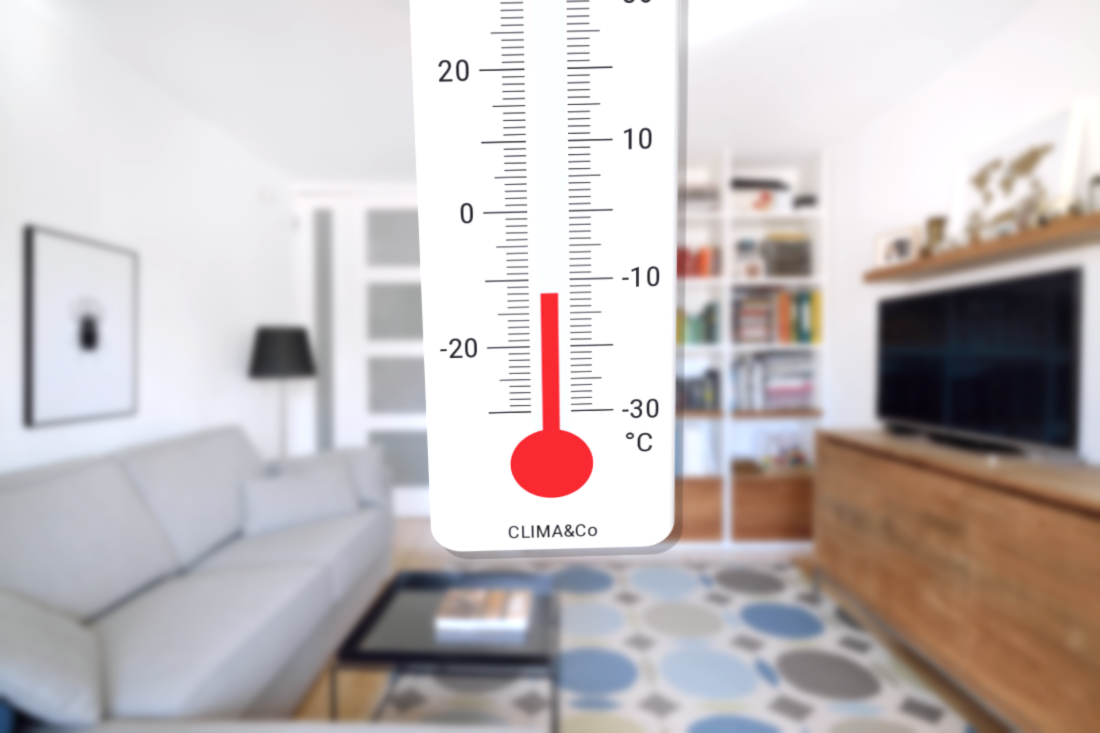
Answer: -12 °C
